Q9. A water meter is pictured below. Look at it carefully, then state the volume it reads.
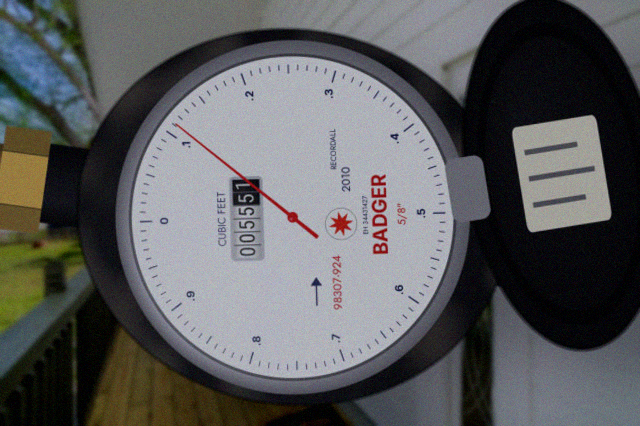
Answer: 5551.11 ft³
